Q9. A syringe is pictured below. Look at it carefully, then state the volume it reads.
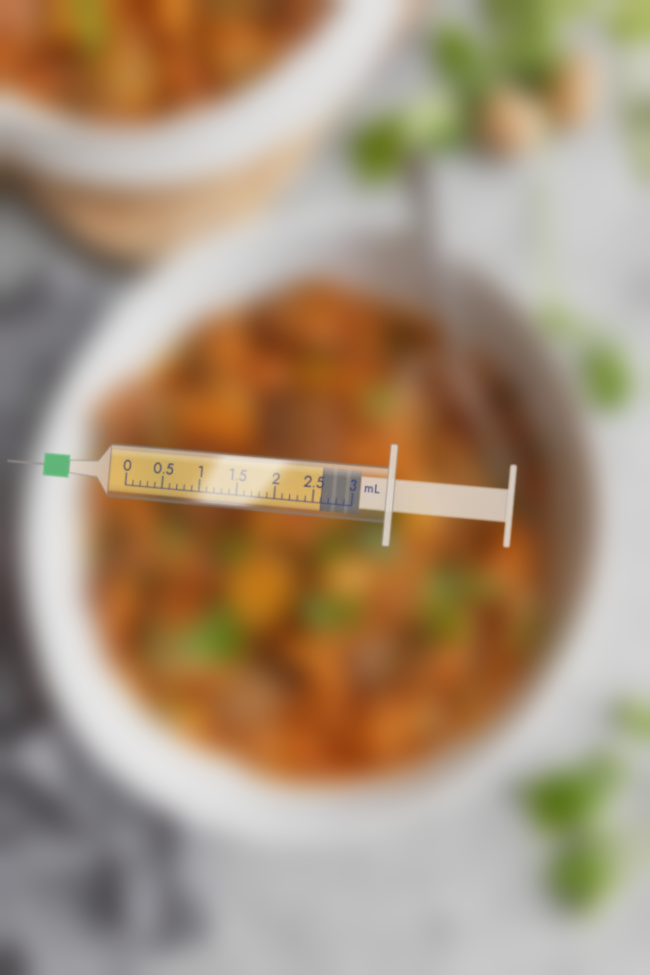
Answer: 2.6 mL
